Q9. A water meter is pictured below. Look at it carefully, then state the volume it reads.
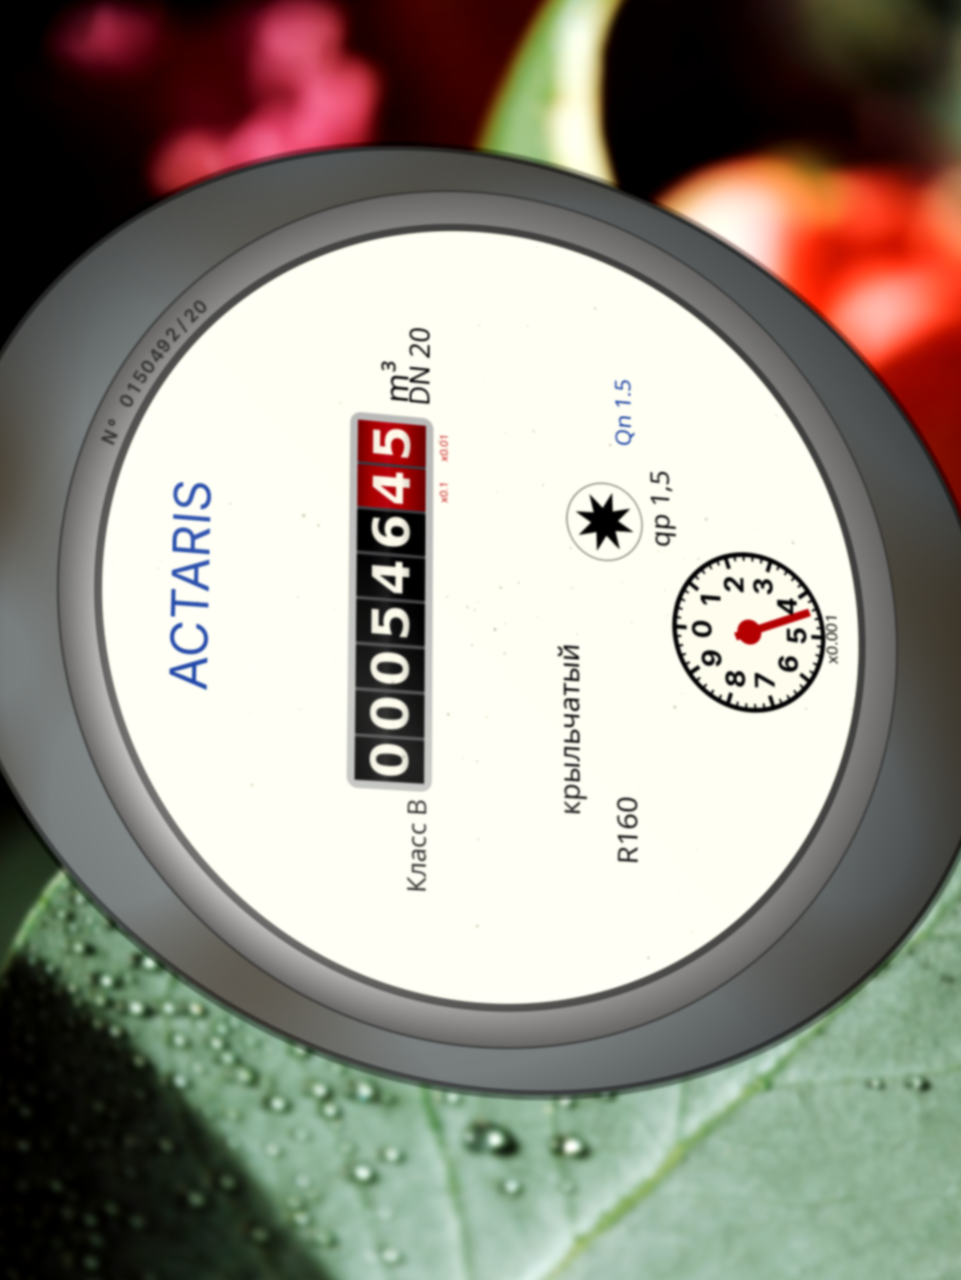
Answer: 546.454 m³
